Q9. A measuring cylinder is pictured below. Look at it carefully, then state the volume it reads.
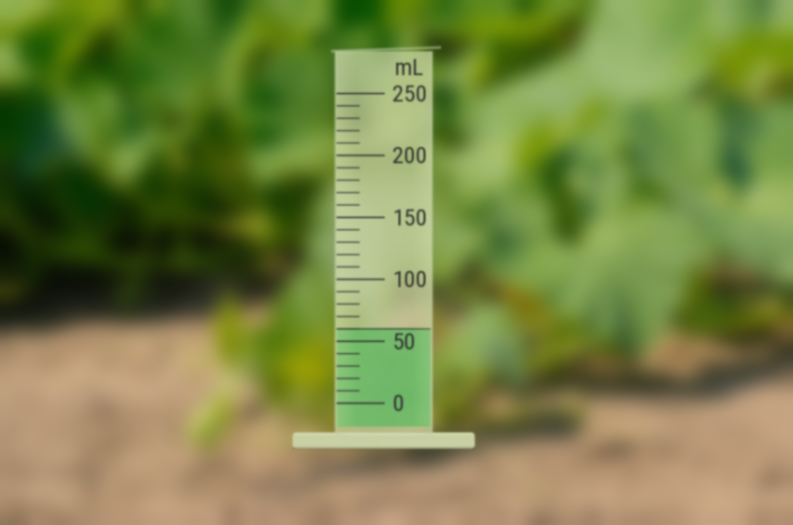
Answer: 60 mL
